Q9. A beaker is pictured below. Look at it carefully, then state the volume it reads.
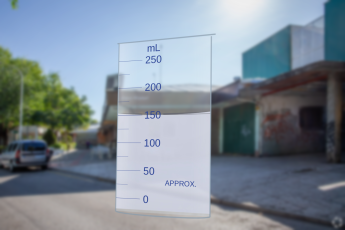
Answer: 150 mL
